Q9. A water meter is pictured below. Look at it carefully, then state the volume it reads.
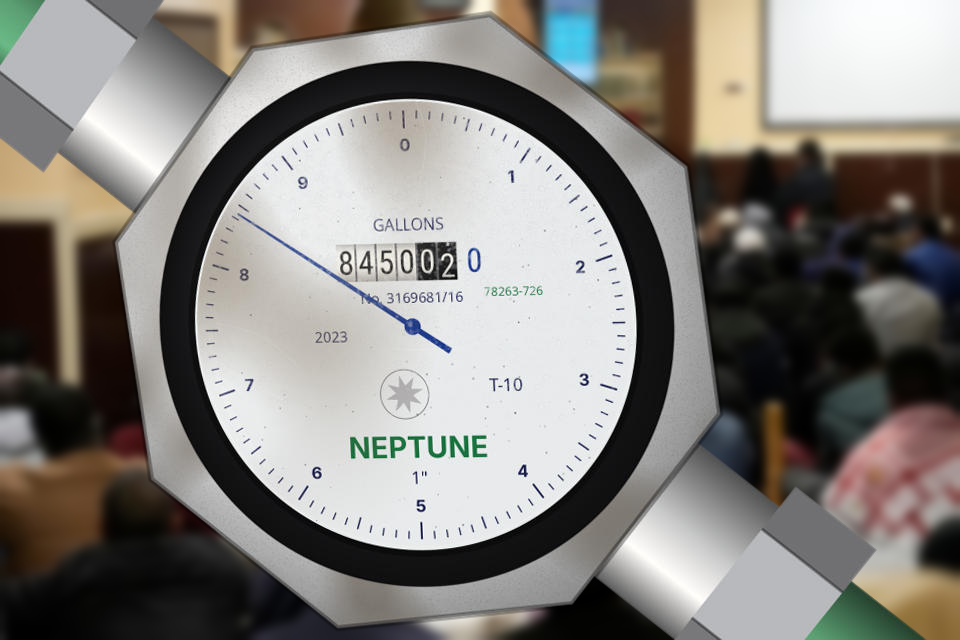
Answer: 8450018.4 gal
